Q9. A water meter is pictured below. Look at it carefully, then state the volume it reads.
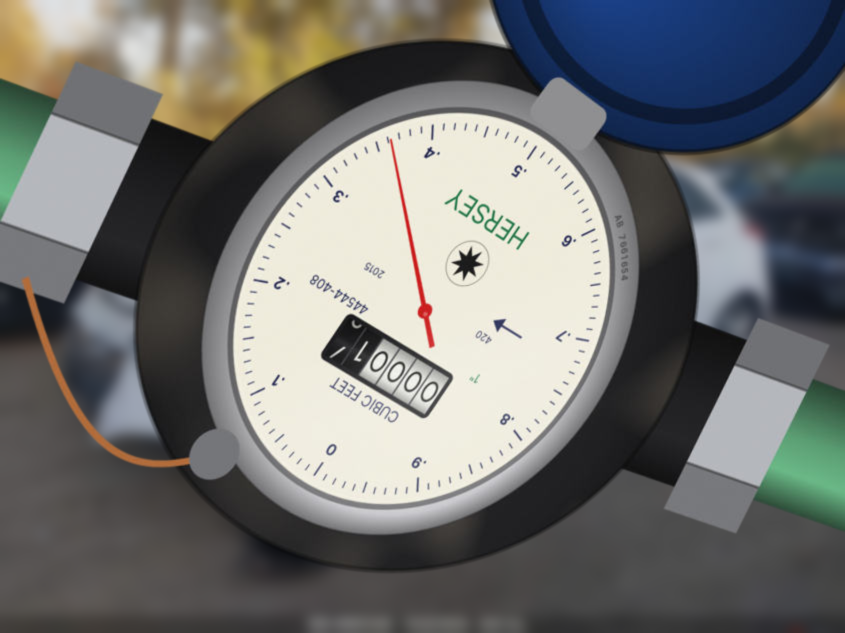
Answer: 17.36 ft³
